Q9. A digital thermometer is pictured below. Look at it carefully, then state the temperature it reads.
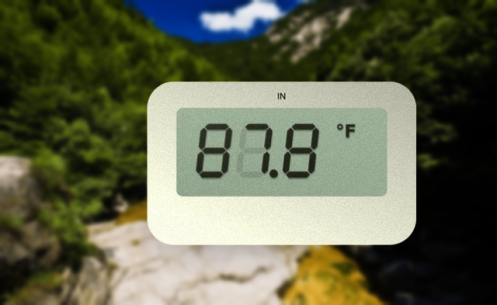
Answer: 87.8 °F
